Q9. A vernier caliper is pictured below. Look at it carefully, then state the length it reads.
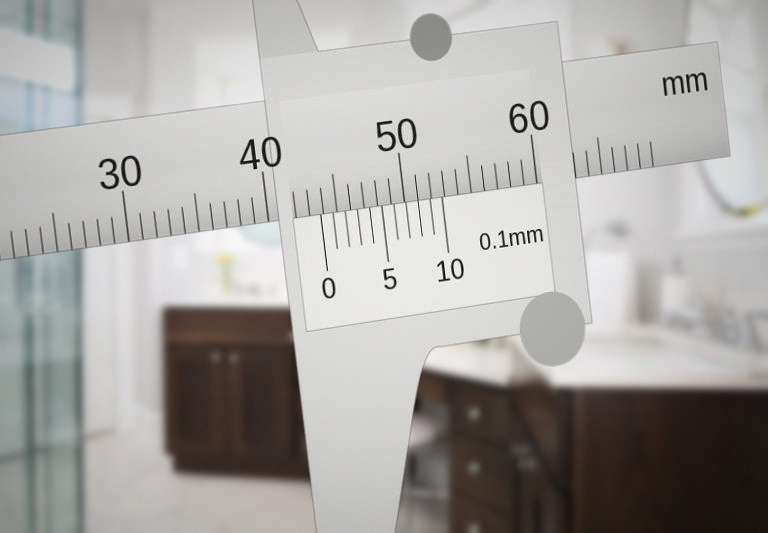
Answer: 43.8 mm
